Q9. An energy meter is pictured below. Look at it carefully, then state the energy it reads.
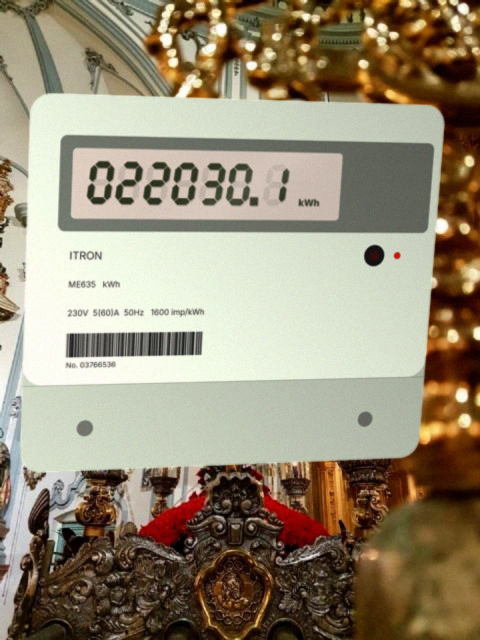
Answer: 22030.1 kWh
